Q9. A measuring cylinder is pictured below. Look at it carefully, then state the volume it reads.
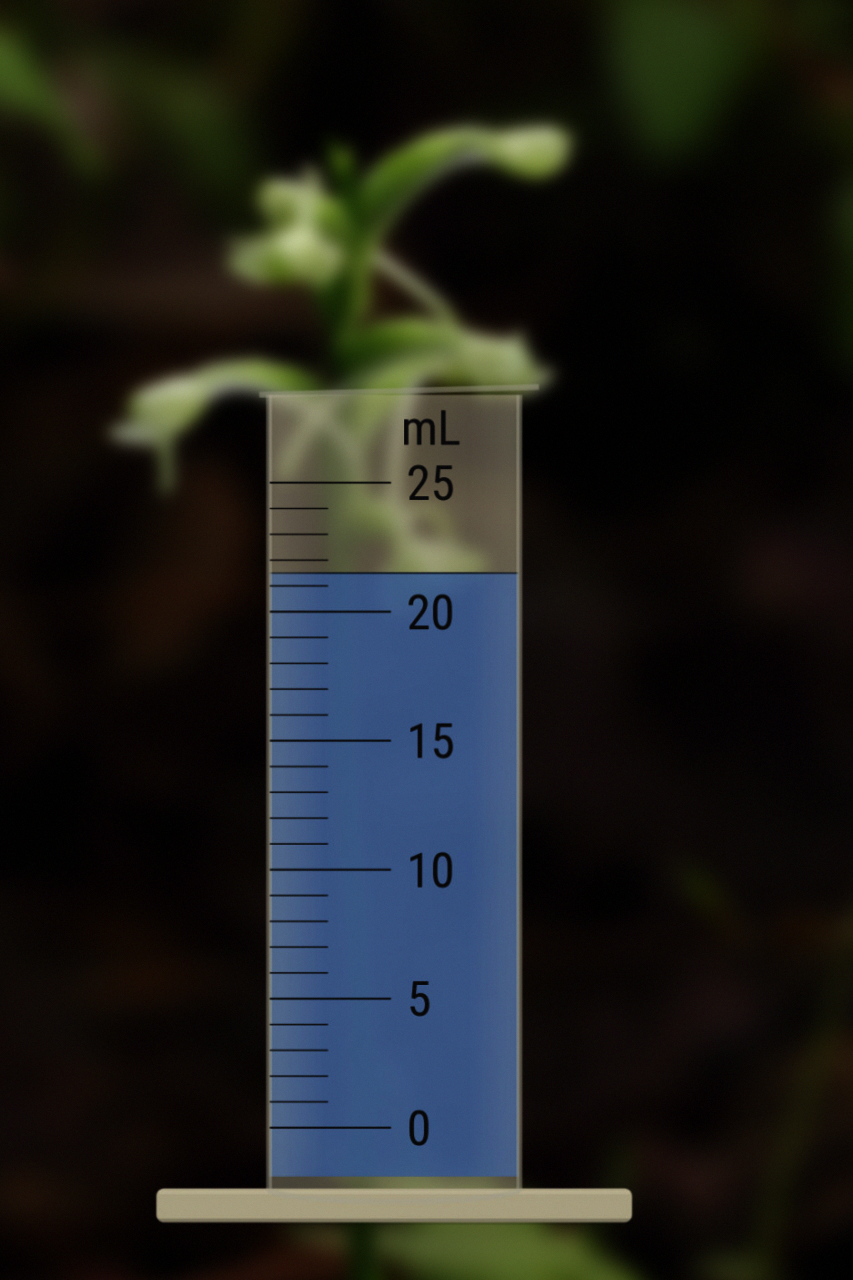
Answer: 21.5 mL
